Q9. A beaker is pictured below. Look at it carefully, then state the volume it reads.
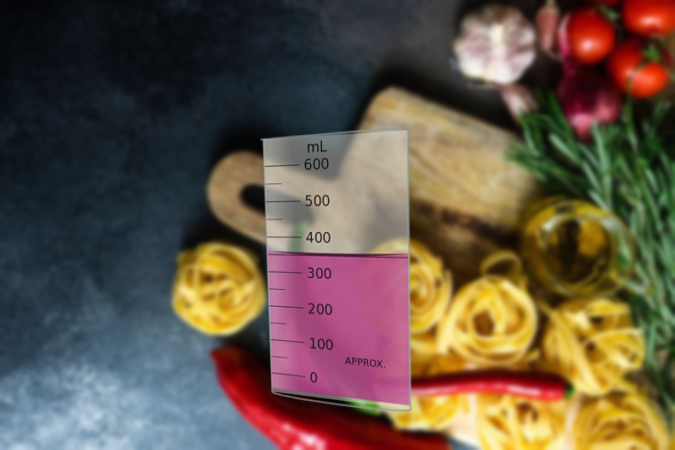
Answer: 350 mL
